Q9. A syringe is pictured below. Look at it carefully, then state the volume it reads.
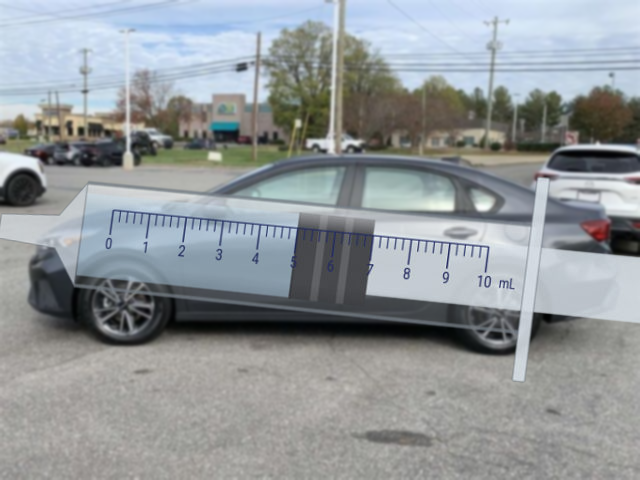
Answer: 5 mL
